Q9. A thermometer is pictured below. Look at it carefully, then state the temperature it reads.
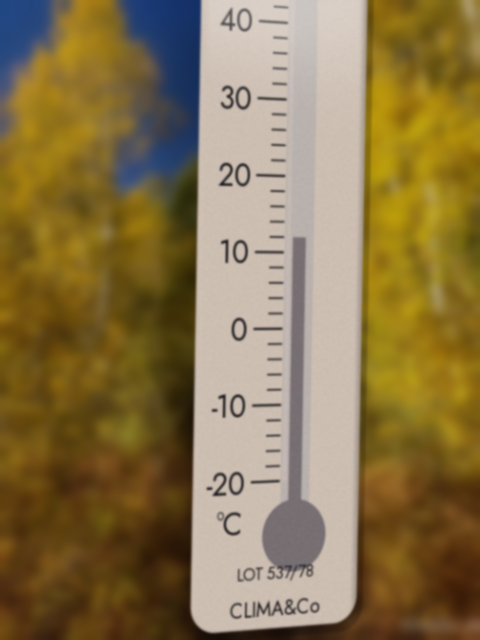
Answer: 12 °C
